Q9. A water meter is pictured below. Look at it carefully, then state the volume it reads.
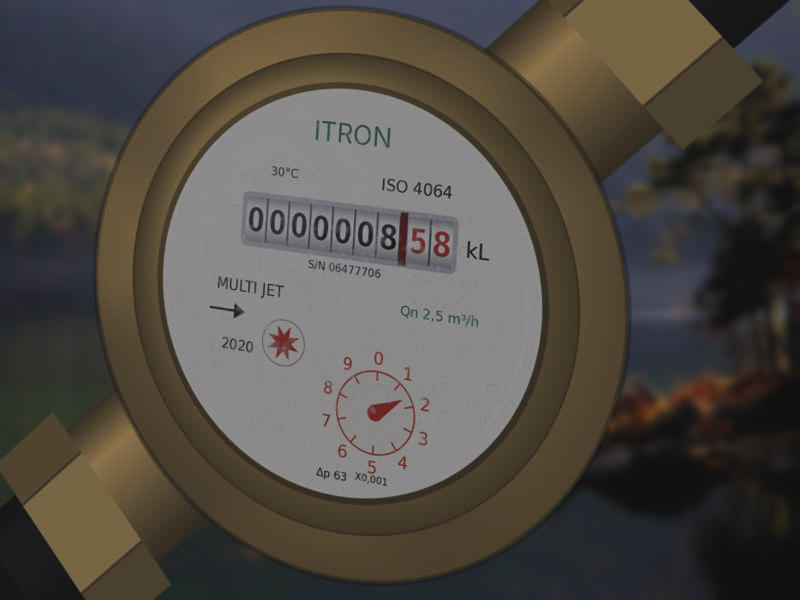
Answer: 8.581 kL
